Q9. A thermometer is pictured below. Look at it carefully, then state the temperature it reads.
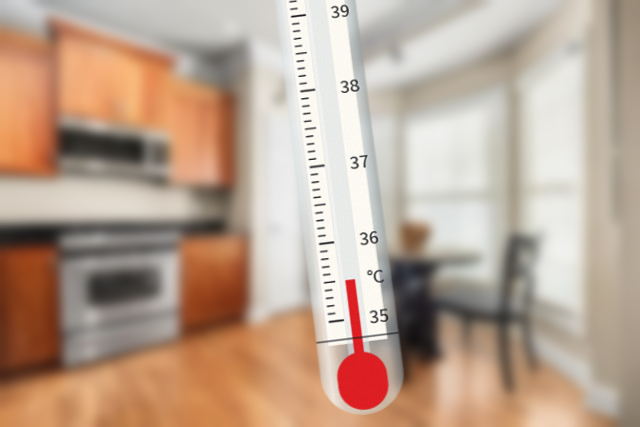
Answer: 35.5 °C
